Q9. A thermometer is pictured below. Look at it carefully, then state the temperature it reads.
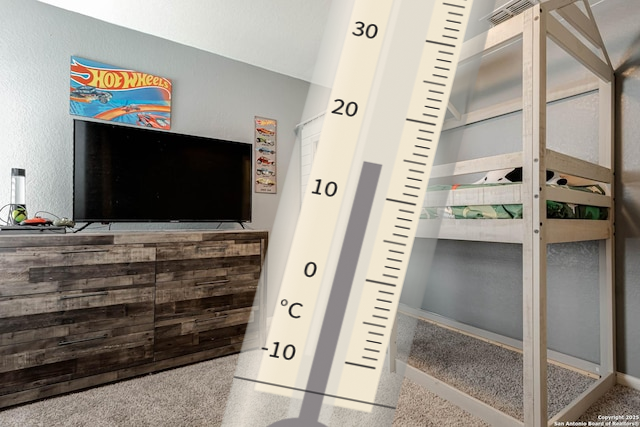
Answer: 14 °C
